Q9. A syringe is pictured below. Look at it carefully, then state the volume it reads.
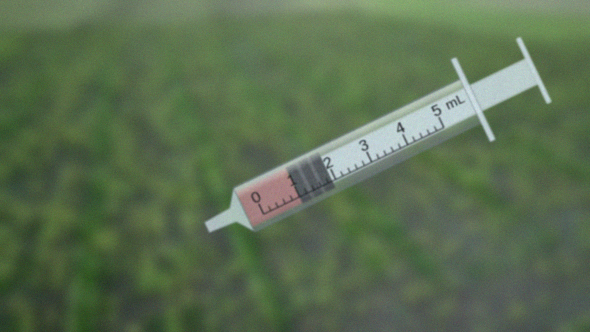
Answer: 1 mL
